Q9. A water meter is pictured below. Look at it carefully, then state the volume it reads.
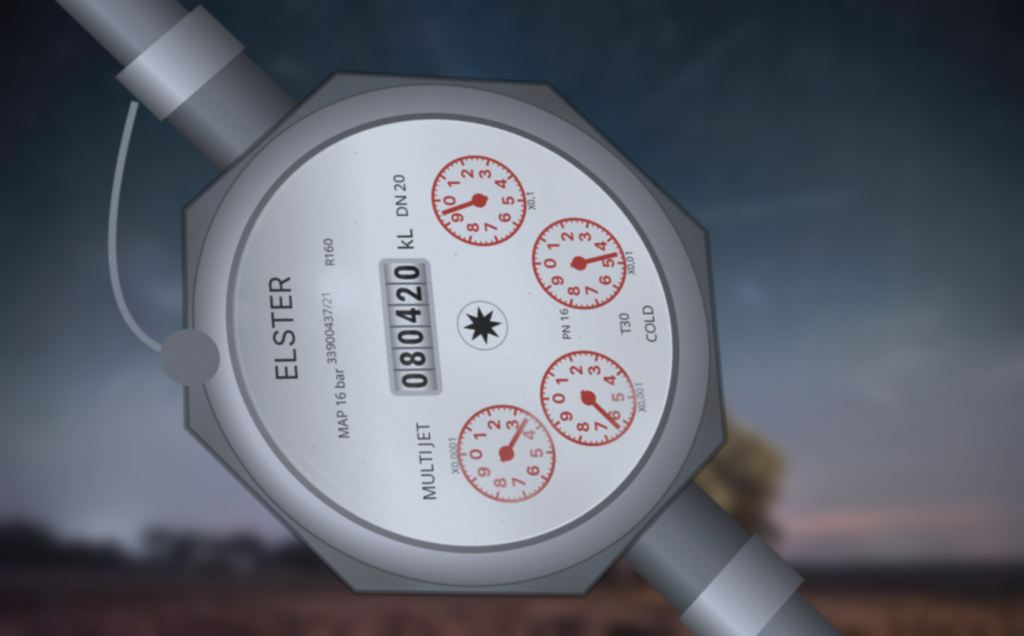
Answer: 80419.9463 kL
